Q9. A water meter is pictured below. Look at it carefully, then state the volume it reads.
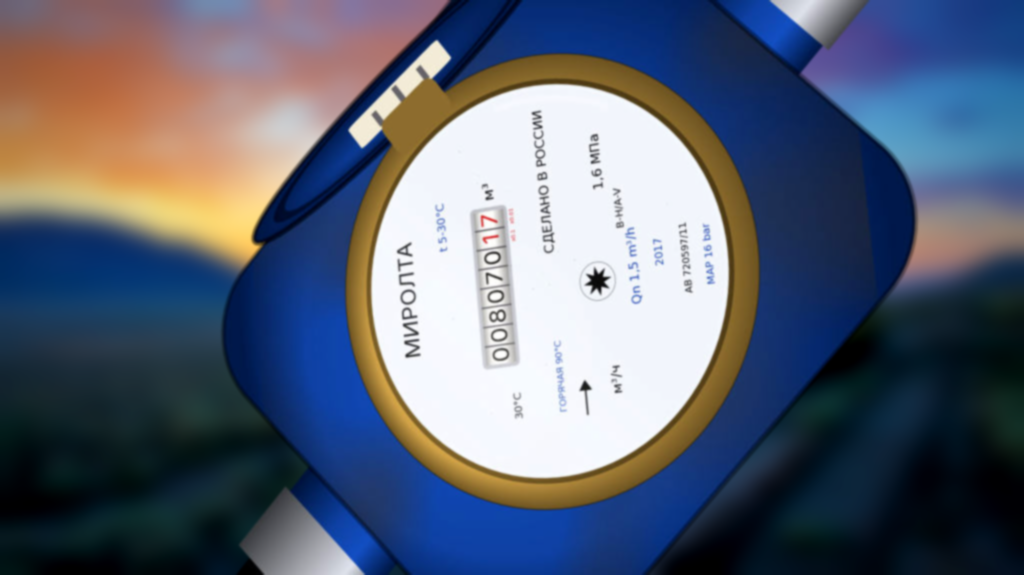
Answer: 8070.17 m³
